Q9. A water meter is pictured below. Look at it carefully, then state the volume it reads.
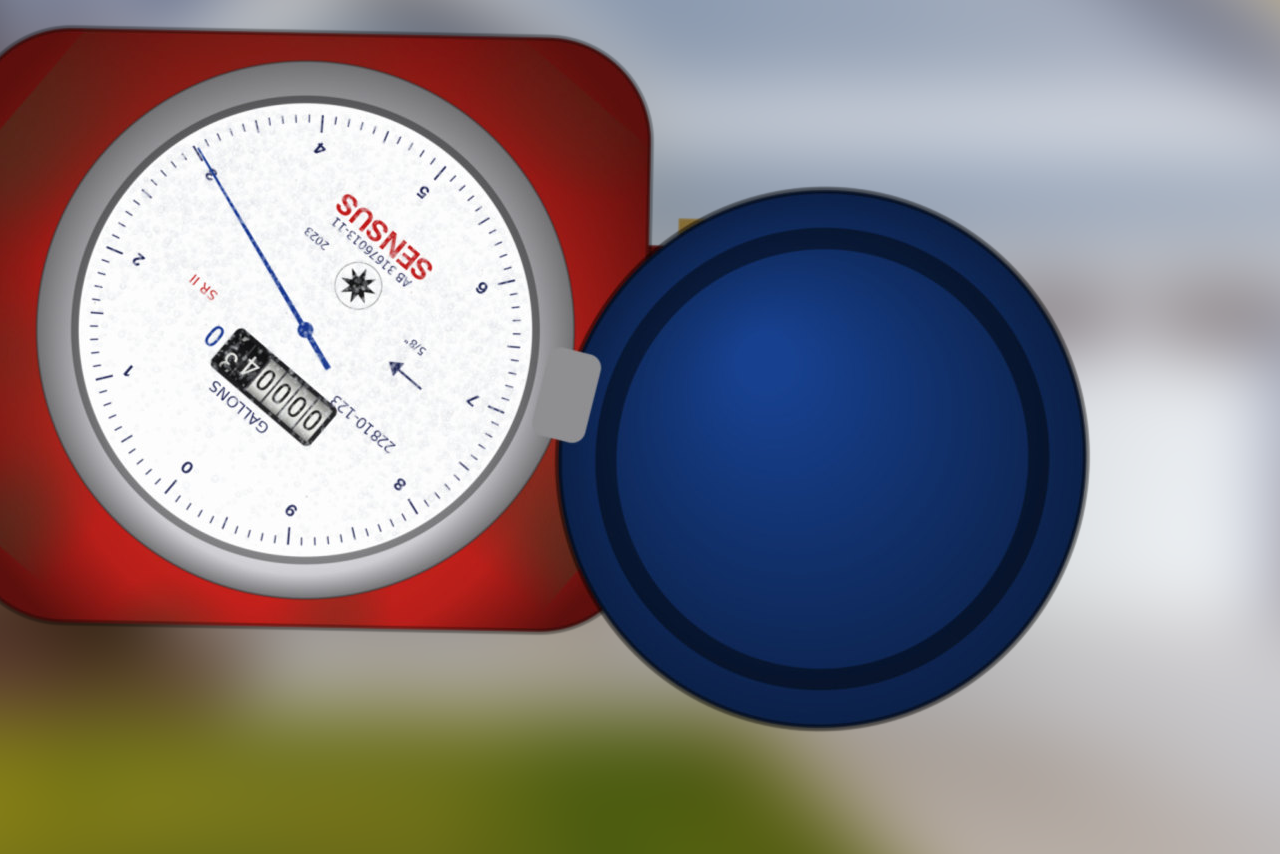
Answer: 433.0 gal
